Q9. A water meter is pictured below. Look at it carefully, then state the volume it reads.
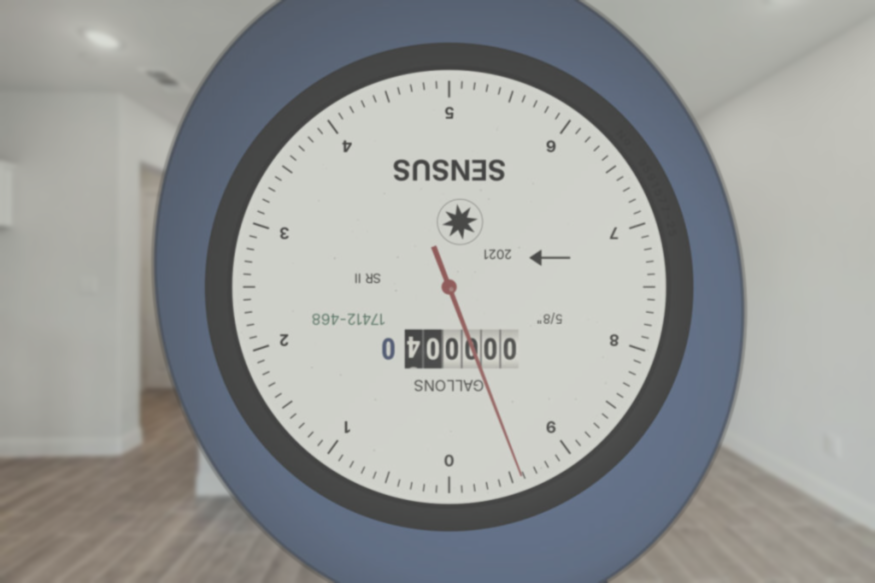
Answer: 39.4 gal
